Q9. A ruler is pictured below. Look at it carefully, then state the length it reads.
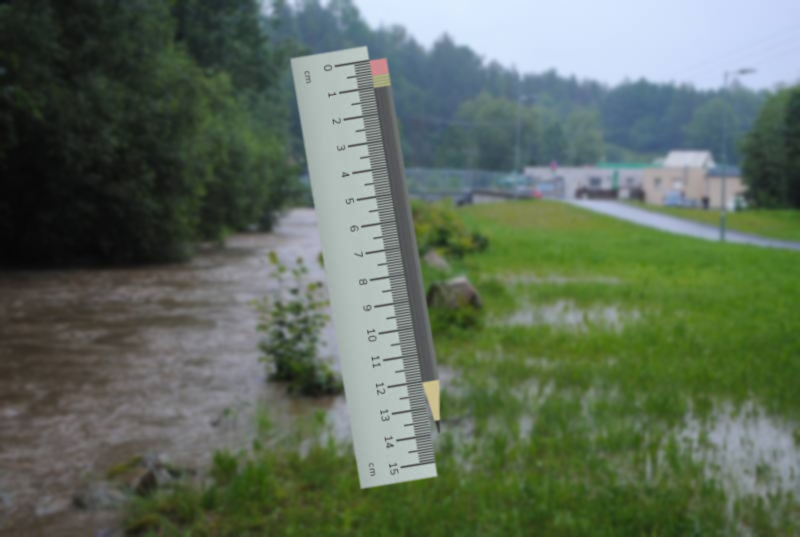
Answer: 14 cm
